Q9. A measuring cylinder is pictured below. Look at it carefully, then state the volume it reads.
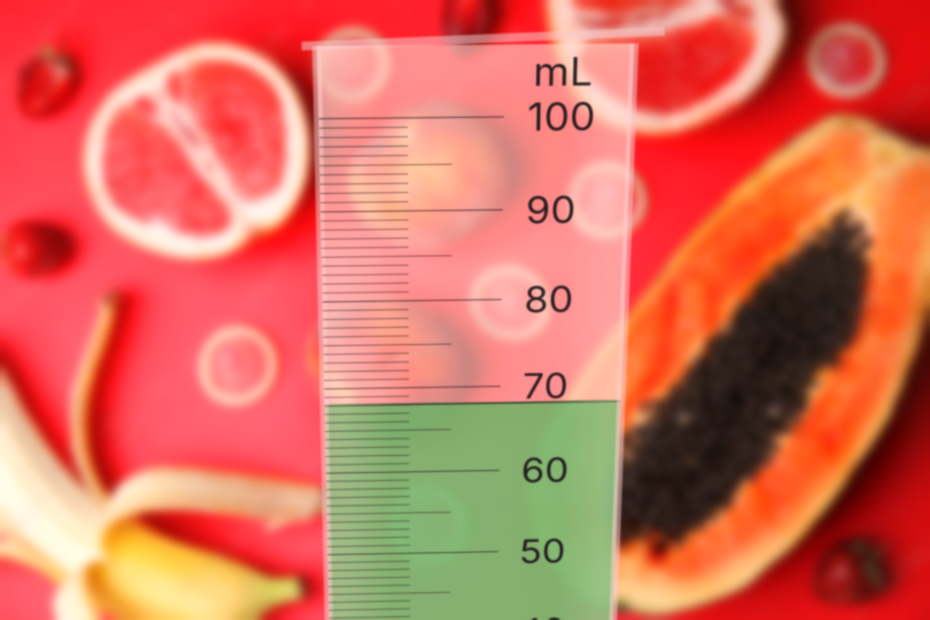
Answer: 68 mL
